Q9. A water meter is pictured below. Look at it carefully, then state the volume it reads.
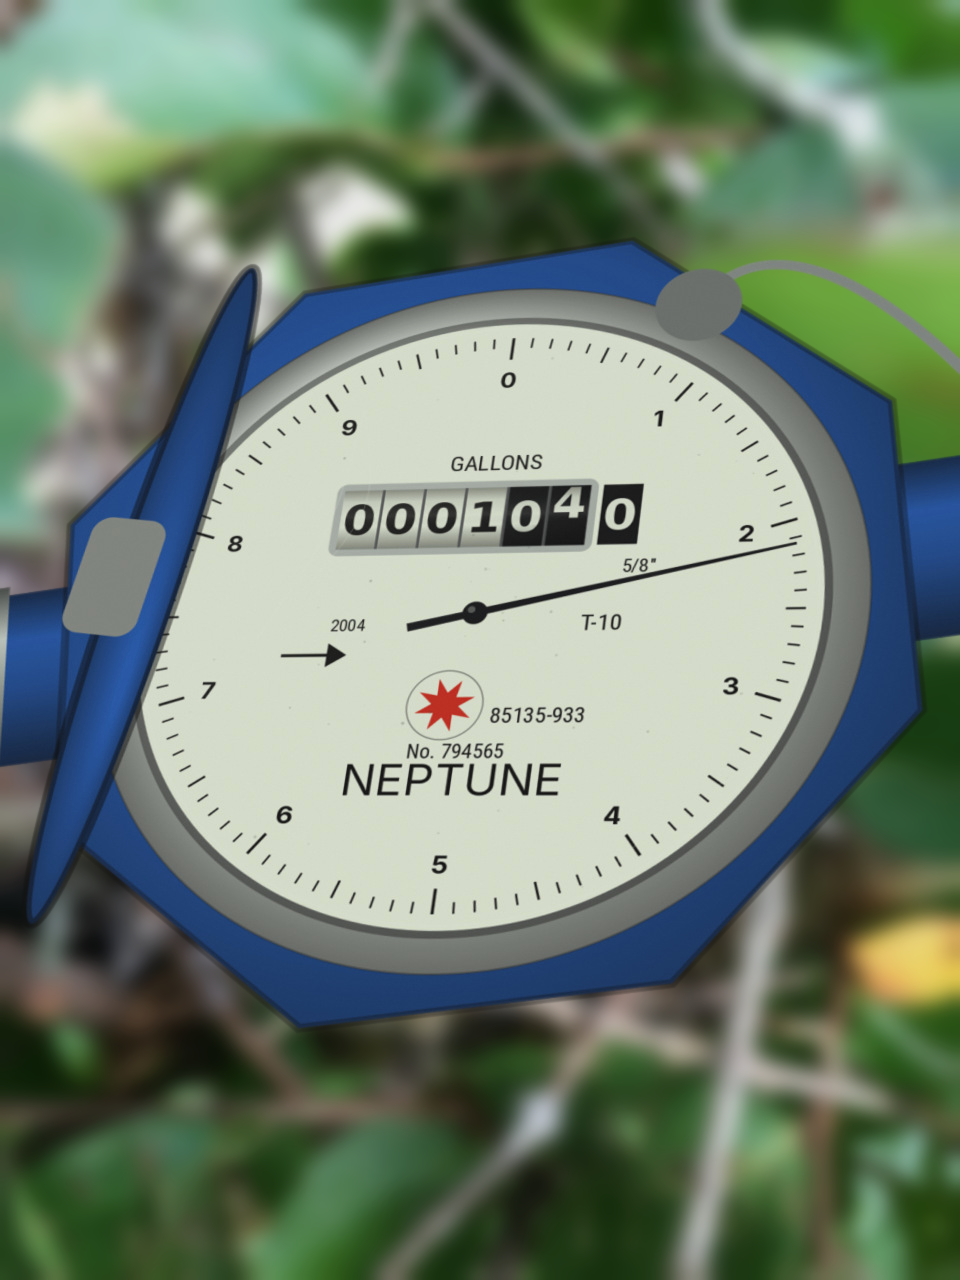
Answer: 1042.1 gal
